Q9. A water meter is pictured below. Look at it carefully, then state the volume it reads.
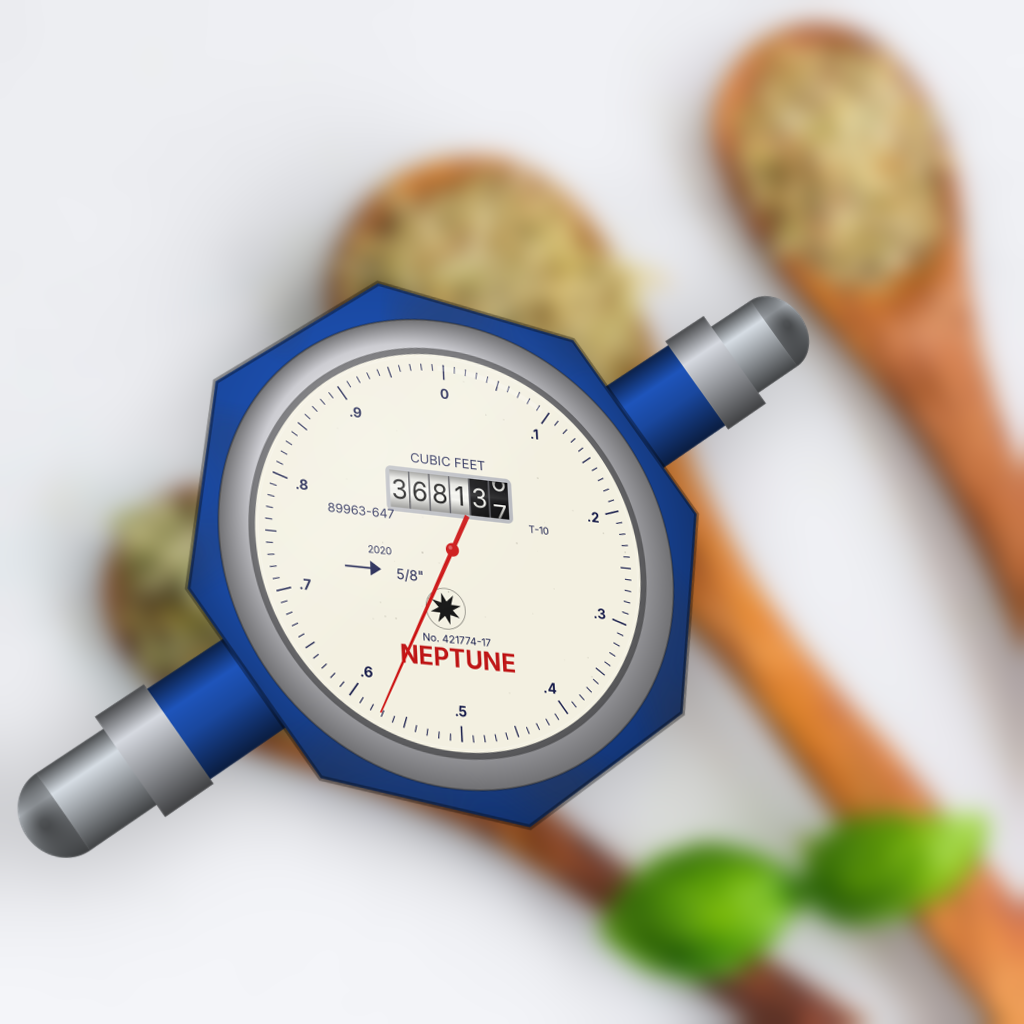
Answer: 368136.57 ft³
